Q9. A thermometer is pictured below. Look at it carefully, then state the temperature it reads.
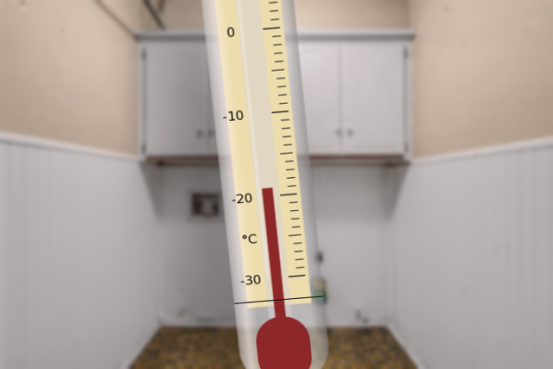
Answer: -19 °C
